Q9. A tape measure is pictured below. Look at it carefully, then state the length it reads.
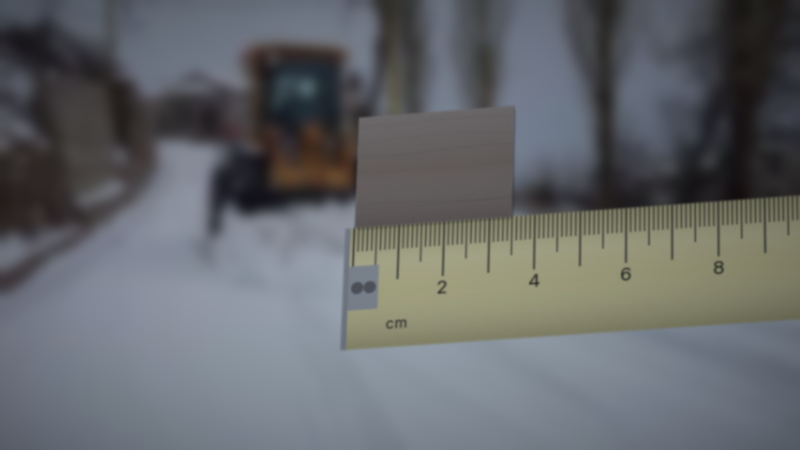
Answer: 3.5 cm
